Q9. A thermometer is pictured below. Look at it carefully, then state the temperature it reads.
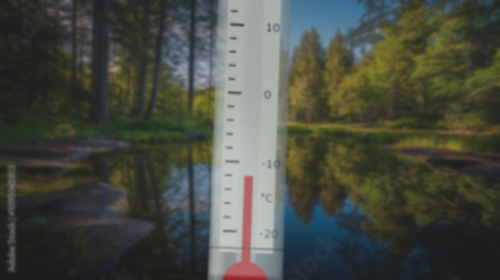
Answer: -12 °C
